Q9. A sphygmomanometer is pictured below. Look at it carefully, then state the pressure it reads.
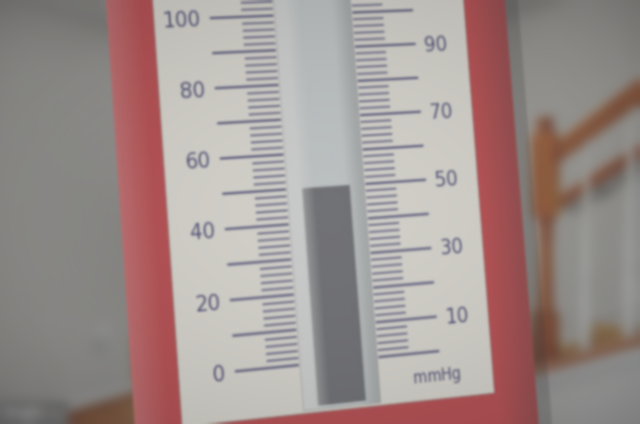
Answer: 50 mmHg
